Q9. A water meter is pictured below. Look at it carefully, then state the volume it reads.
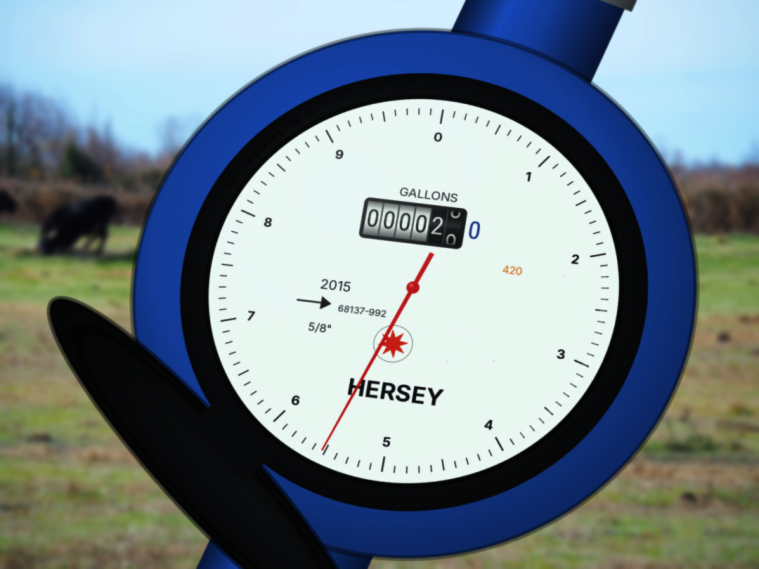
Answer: 285.5 gal
